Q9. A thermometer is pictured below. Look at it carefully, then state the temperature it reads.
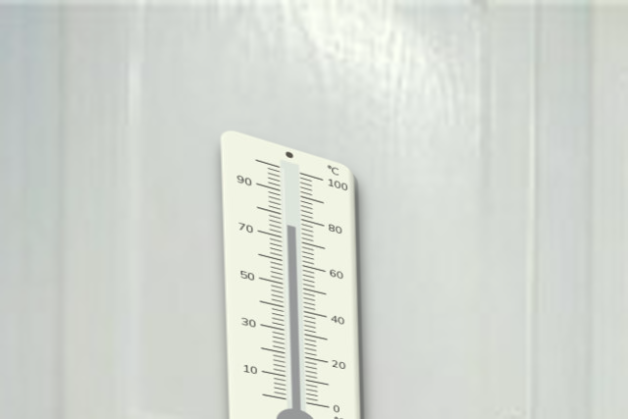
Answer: 76 °C
